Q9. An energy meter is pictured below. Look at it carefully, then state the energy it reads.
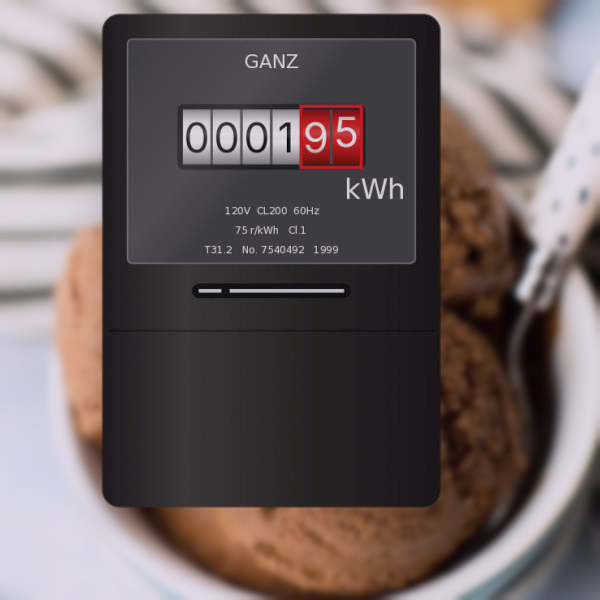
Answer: 1.95 kWh
